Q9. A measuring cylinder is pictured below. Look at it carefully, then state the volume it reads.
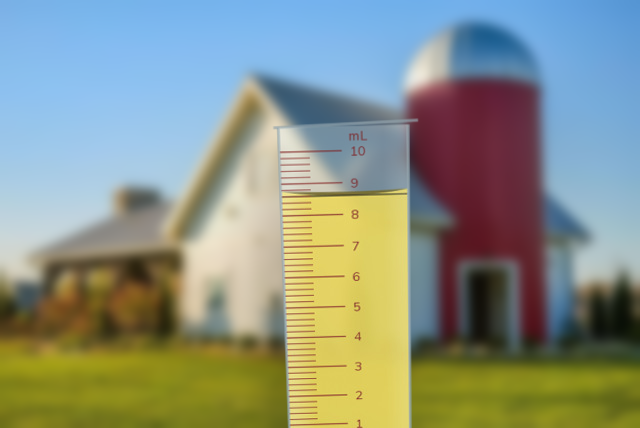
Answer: 8.6 mL
